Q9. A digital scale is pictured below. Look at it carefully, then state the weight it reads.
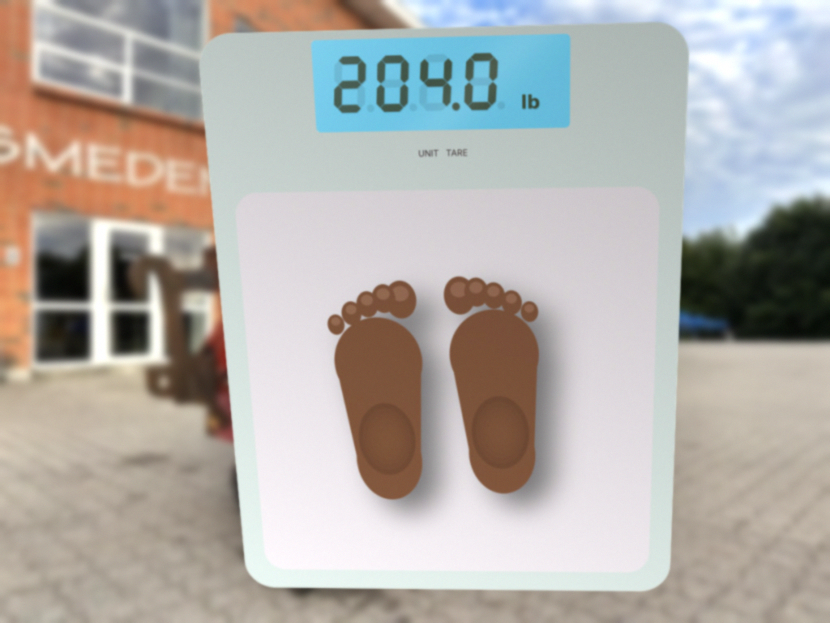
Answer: 204.0 lb
